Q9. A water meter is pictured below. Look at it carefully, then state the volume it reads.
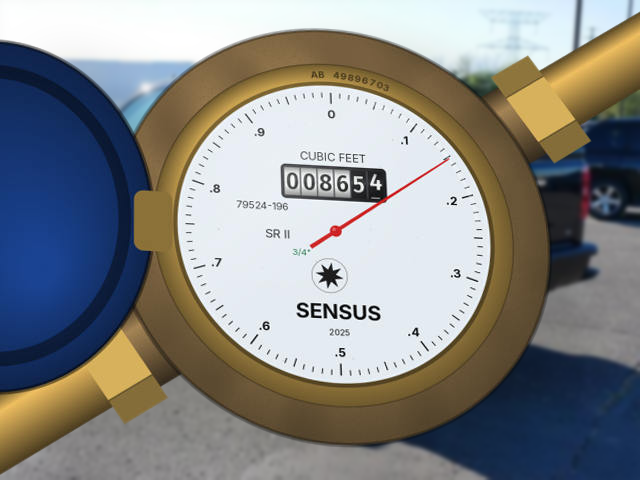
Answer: 8654.15 ft³
